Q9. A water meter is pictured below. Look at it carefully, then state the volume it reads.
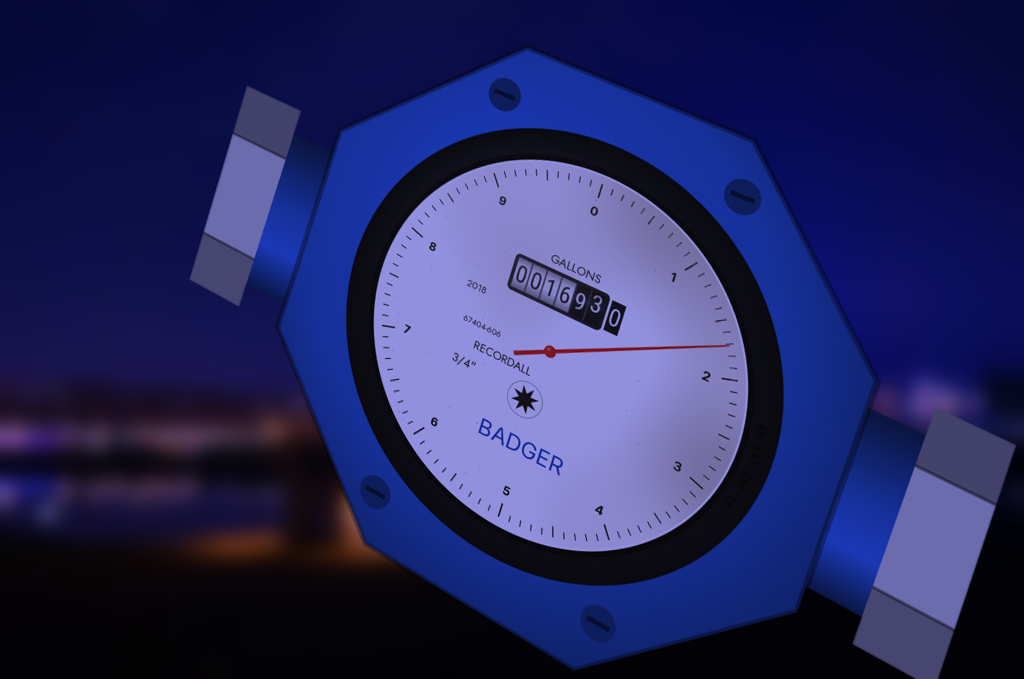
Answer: 16931.7 gal
